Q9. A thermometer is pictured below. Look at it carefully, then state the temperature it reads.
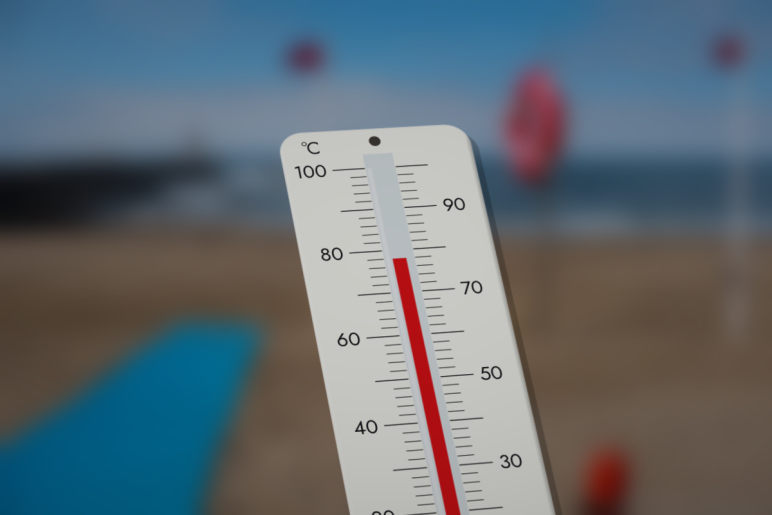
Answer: 78 °C
